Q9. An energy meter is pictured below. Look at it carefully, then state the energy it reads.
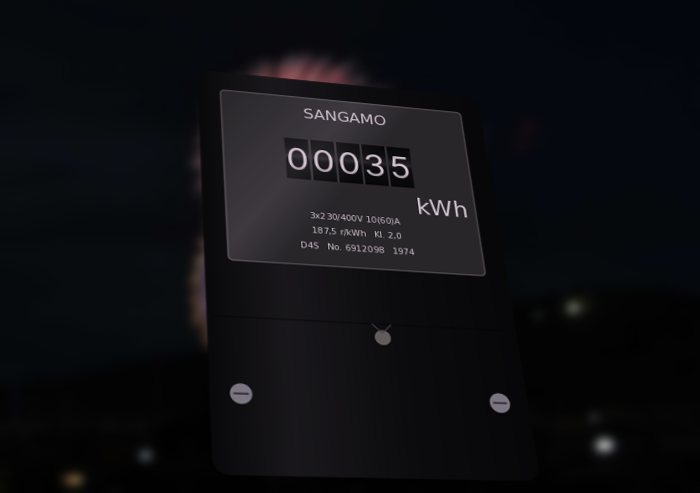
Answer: 35 kWh
